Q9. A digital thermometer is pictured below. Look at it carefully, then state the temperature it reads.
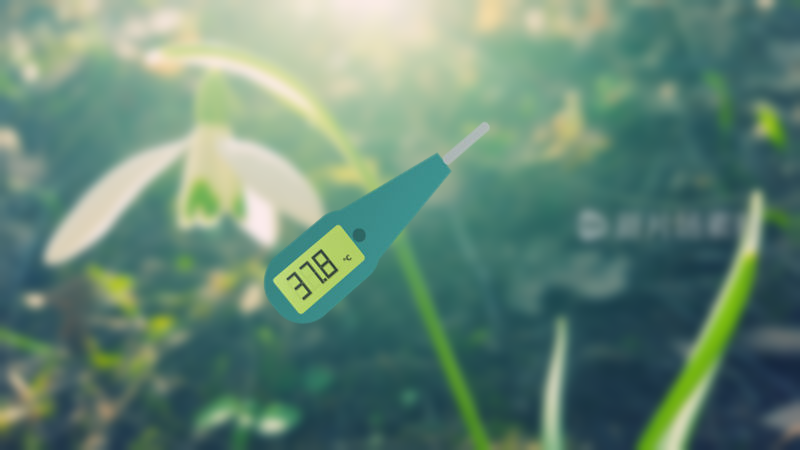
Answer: 37.8 °C
